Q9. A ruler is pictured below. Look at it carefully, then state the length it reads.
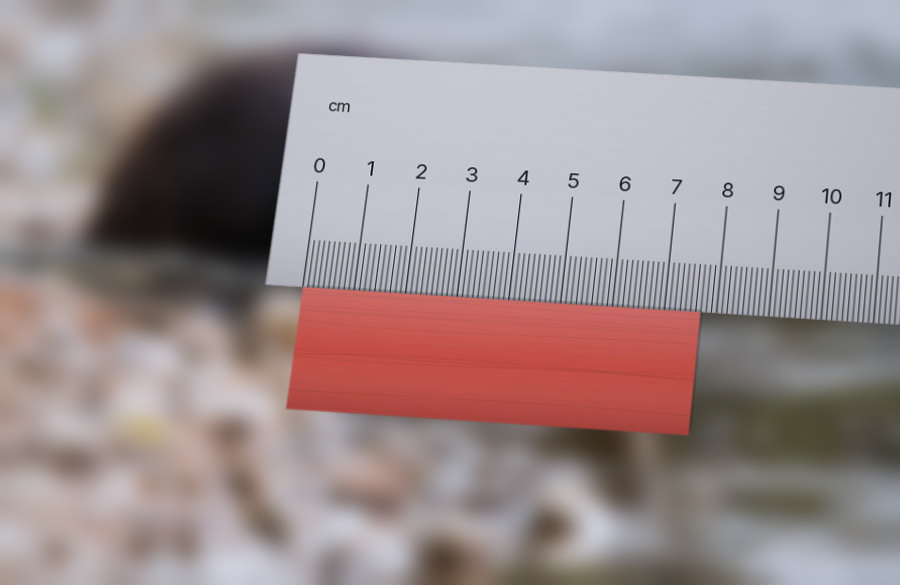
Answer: 7.7 cm
